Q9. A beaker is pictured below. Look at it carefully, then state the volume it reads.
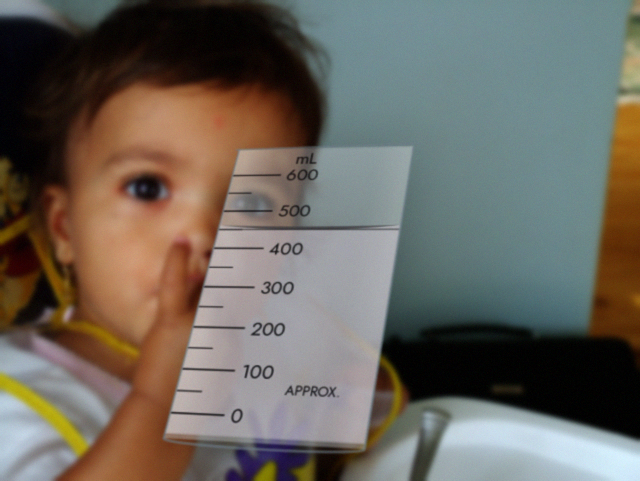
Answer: 450 mL
